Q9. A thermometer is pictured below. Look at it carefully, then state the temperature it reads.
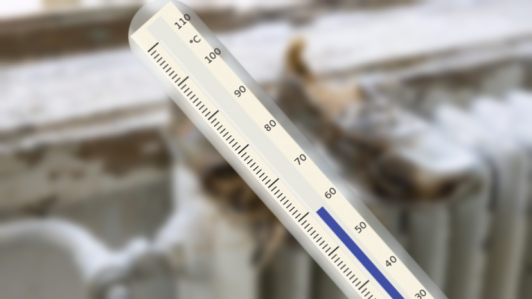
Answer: 59 °C
